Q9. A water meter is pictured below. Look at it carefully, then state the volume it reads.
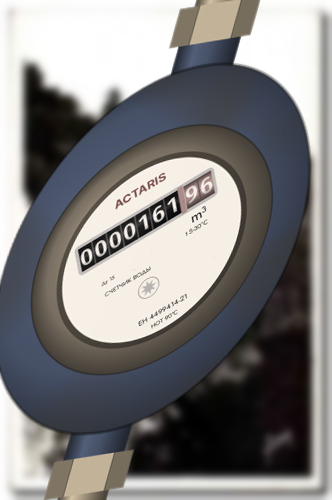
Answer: 161.96 m³
